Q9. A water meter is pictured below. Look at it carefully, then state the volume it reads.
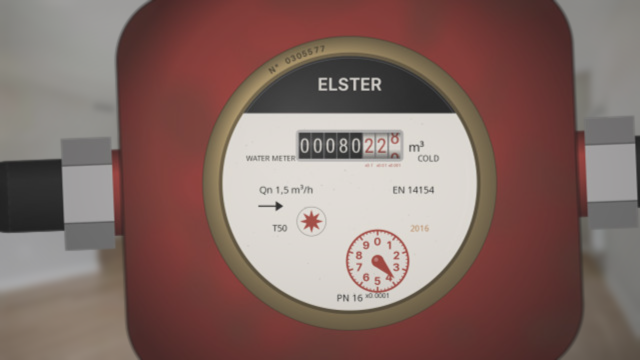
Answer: 80.2283 m³
